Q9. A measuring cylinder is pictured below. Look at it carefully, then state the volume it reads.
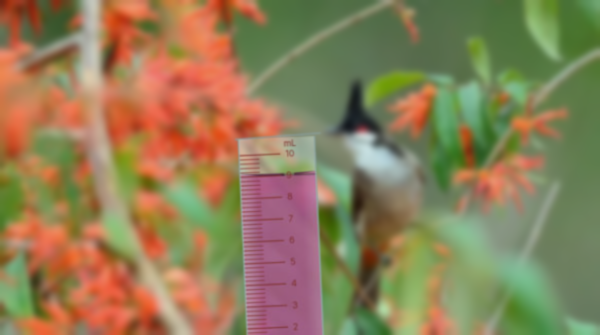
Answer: 9 mL
